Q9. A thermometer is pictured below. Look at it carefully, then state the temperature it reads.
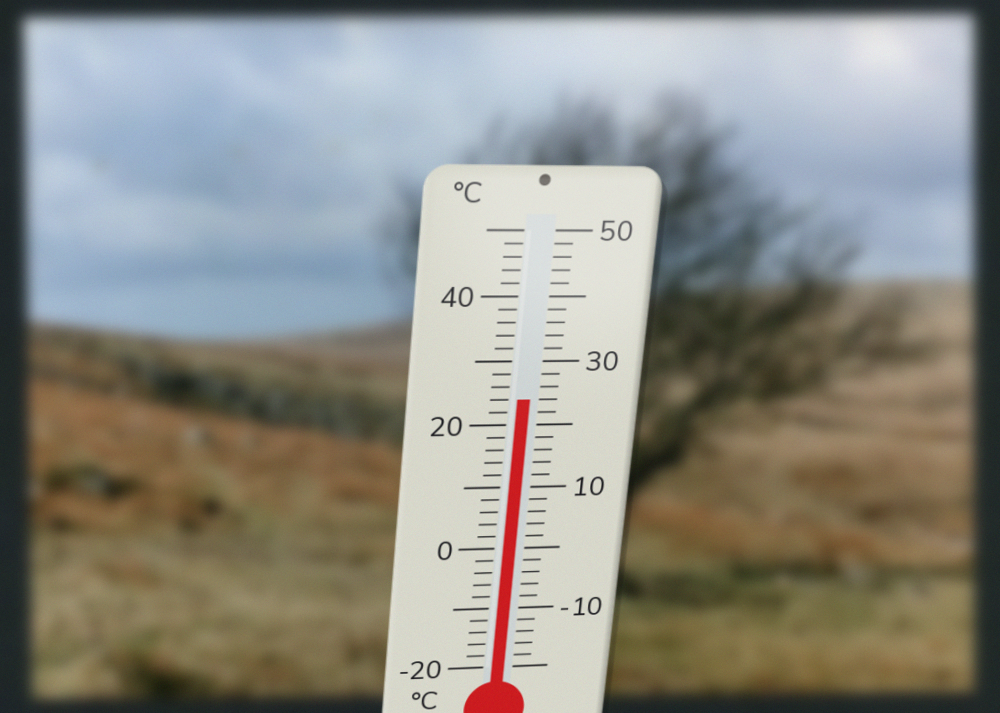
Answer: 24 °C
